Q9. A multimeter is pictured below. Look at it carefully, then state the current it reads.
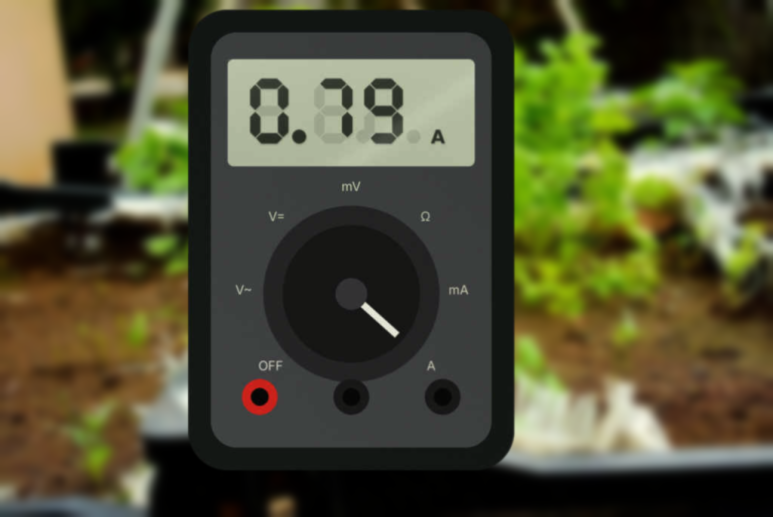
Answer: 0.79 A
